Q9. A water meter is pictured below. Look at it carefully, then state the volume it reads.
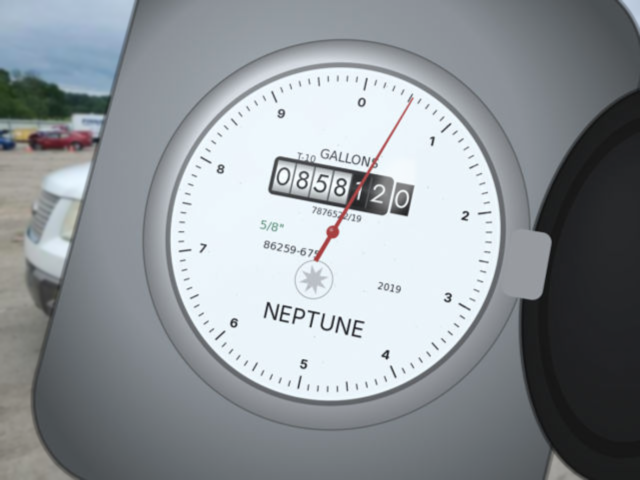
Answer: 858120.5 gal
